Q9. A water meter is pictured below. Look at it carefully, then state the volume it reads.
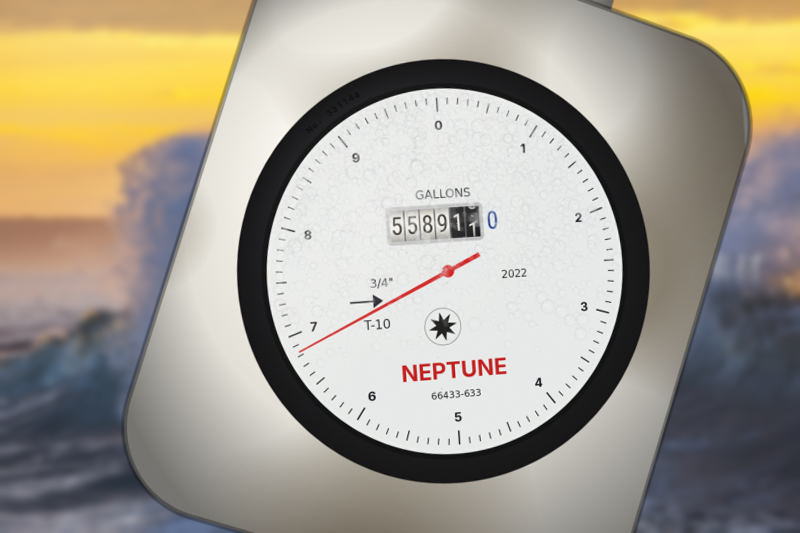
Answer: 5589106.8 gal
